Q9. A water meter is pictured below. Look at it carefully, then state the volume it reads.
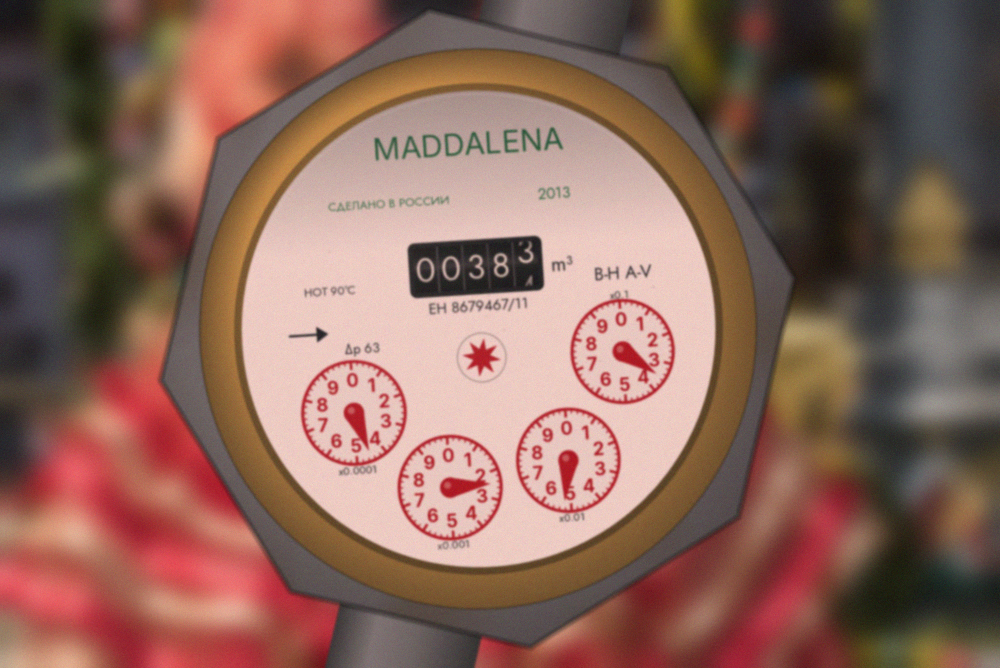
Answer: 383.3524 m³
